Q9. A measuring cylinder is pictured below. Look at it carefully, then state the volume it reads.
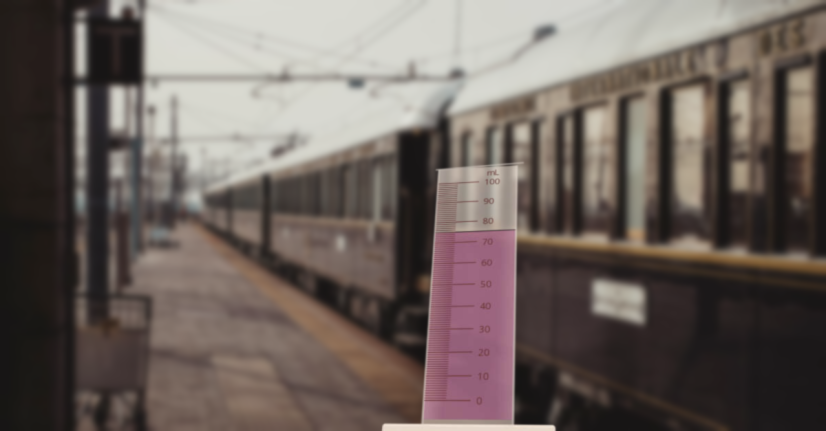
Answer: 75 mL
